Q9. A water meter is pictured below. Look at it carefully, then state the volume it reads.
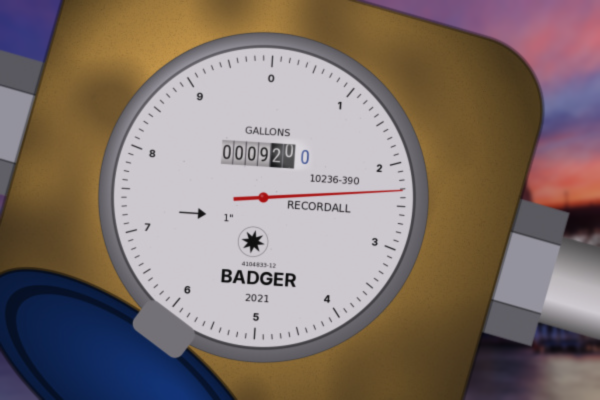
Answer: 9202.3 gal
